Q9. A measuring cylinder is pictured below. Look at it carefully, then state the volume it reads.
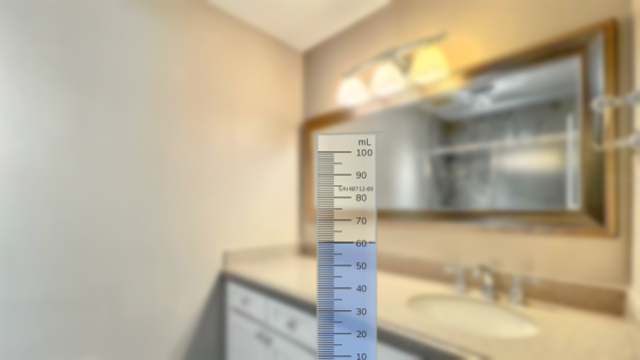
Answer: 60 mL
